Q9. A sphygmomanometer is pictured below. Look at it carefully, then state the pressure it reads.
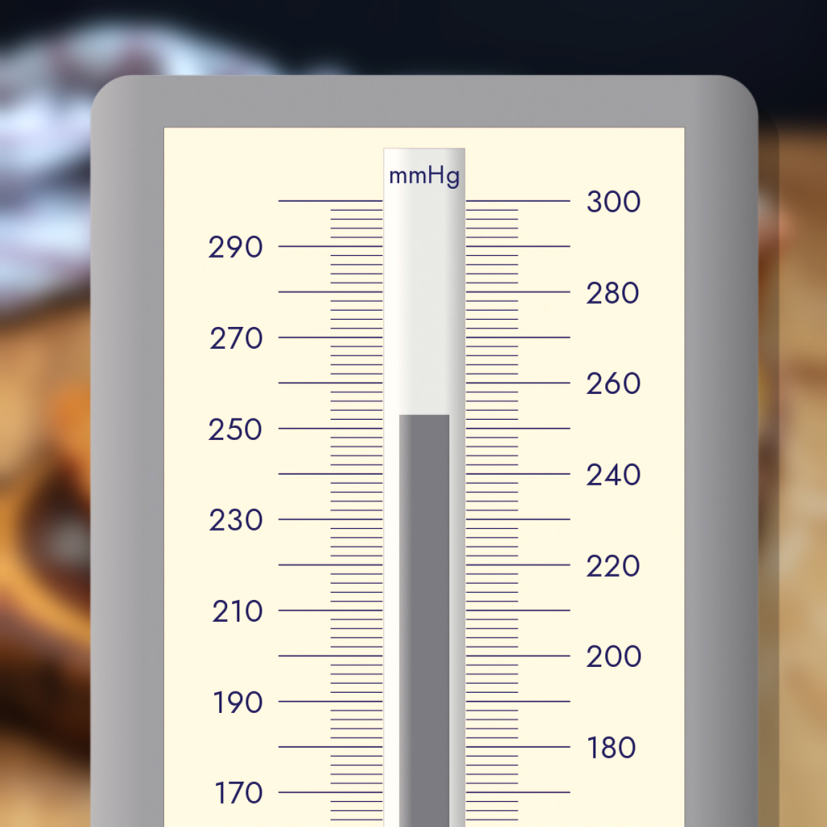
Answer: 253 mmHg
